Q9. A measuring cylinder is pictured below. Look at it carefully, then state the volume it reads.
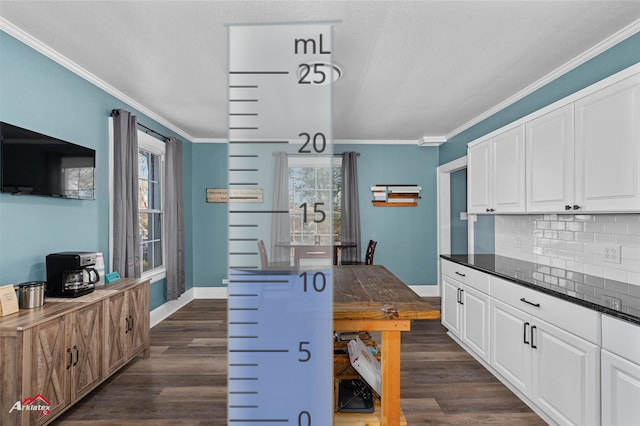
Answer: 10.5 mL
